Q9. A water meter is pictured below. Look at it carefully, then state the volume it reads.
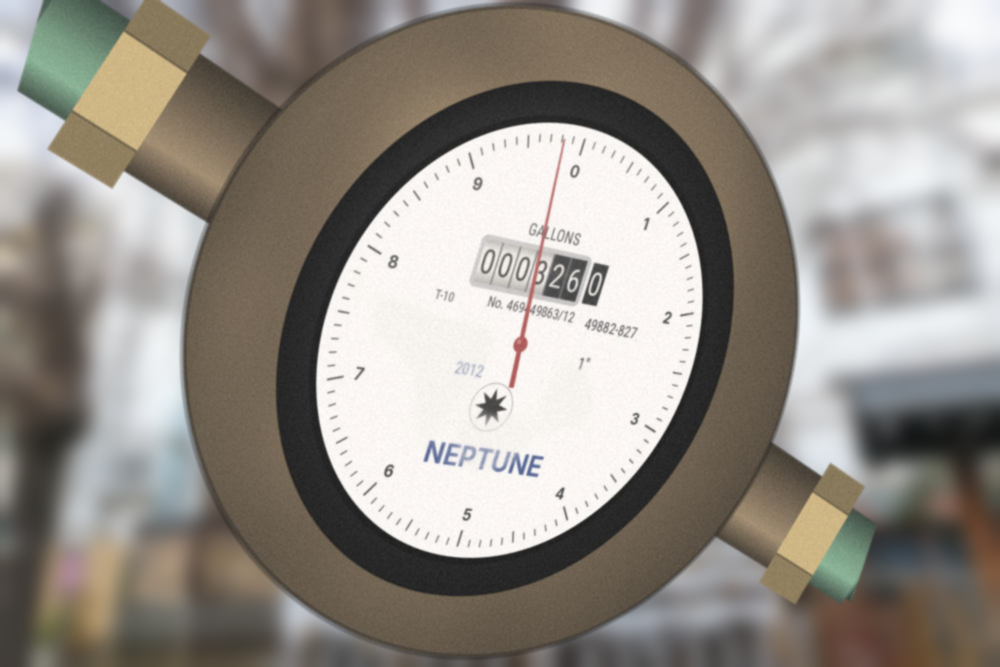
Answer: 3259.8 gal
